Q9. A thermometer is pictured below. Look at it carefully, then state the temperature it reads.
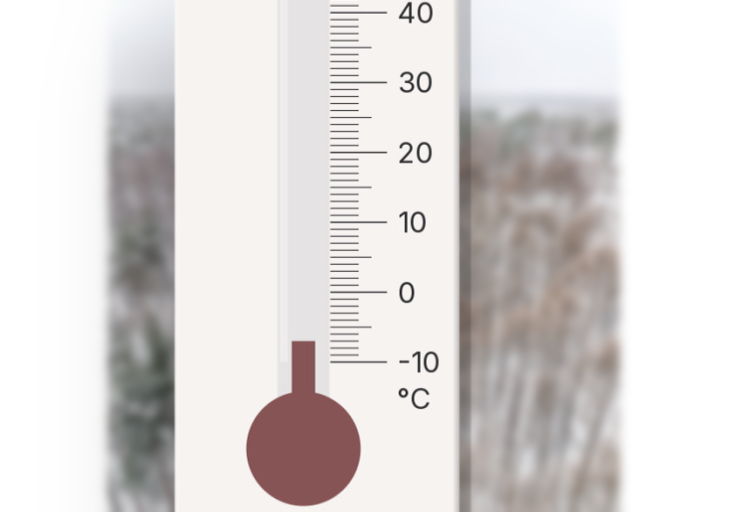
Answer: -7 °C
